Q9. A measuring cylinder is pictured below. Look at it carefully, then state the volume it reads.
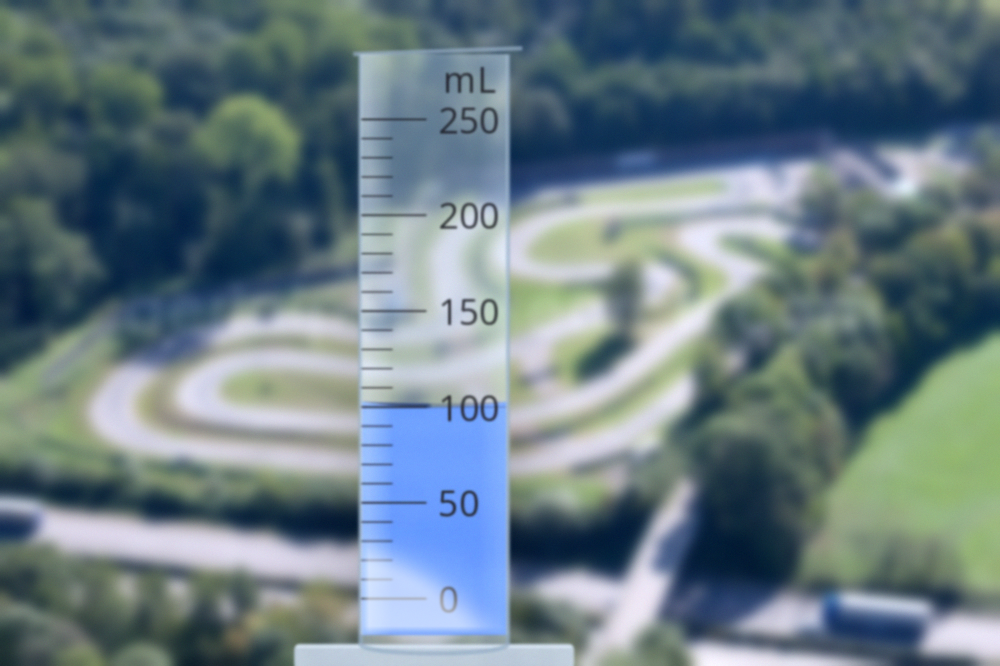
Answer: 100 mL
